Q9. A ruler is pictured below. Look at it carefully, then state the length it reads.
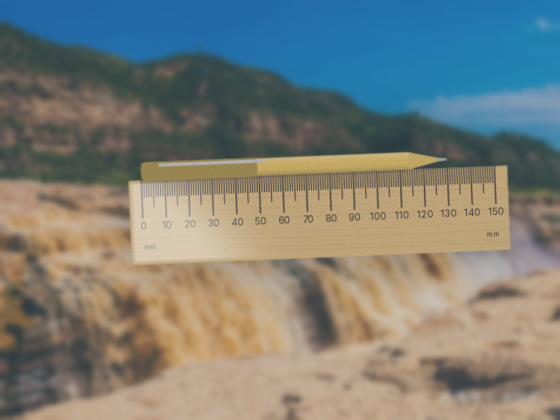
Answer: 130 mm
